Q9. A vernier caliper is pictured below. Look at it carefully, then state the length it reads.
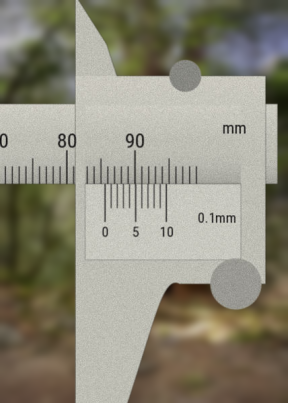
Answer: 85.6 mm
